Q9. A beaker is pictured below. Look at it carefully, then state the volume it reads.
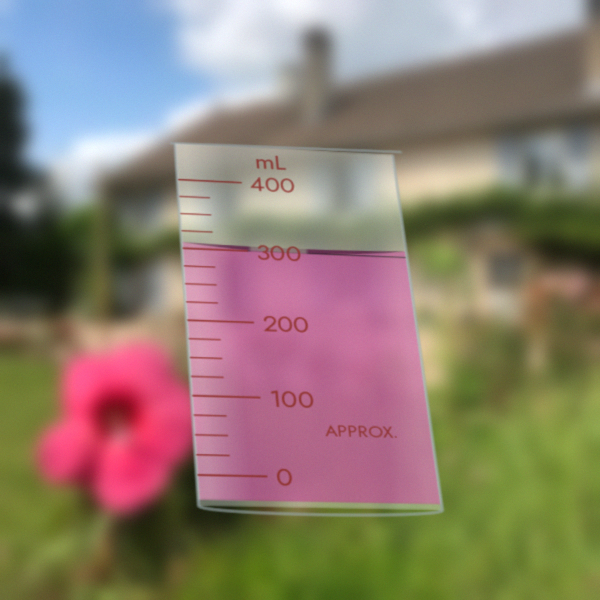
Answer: 300 mL
